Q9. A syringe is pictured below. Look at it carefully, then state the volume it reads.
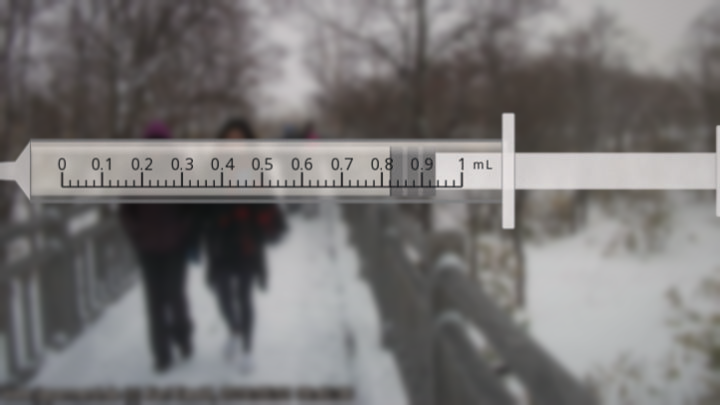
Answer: 0.82 mL
